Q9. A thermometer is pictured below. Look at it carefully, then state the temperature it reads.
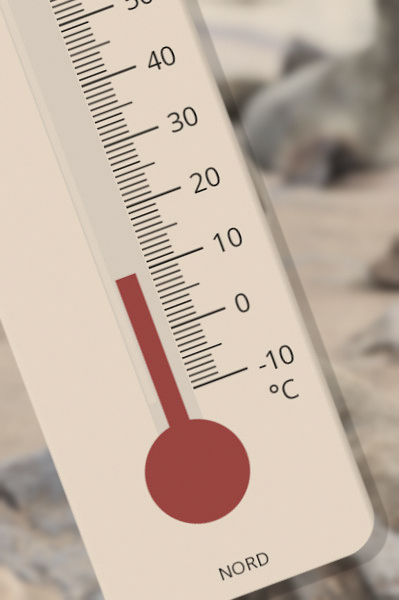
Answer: 10 °C
